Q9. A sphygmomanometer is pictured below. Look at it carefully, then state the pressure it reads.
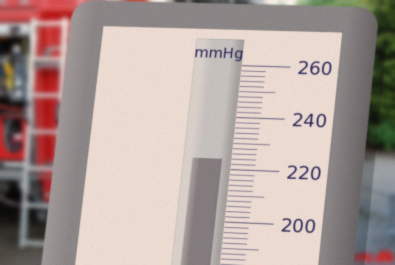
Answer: 224 mmHg
